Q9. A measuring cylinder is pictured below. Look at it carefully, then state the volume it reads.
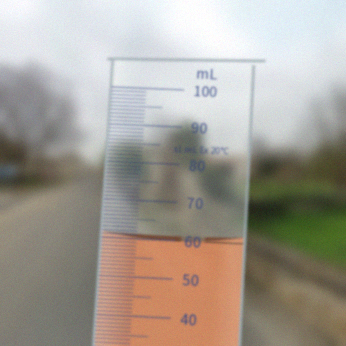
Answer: 60 mL
